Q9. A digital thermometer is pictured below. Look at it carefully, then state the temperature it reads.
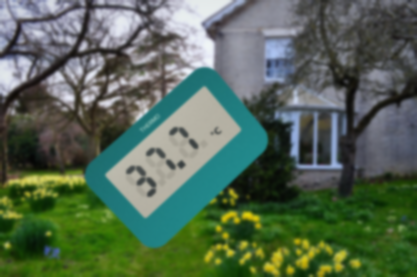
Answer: 37.7 °C
